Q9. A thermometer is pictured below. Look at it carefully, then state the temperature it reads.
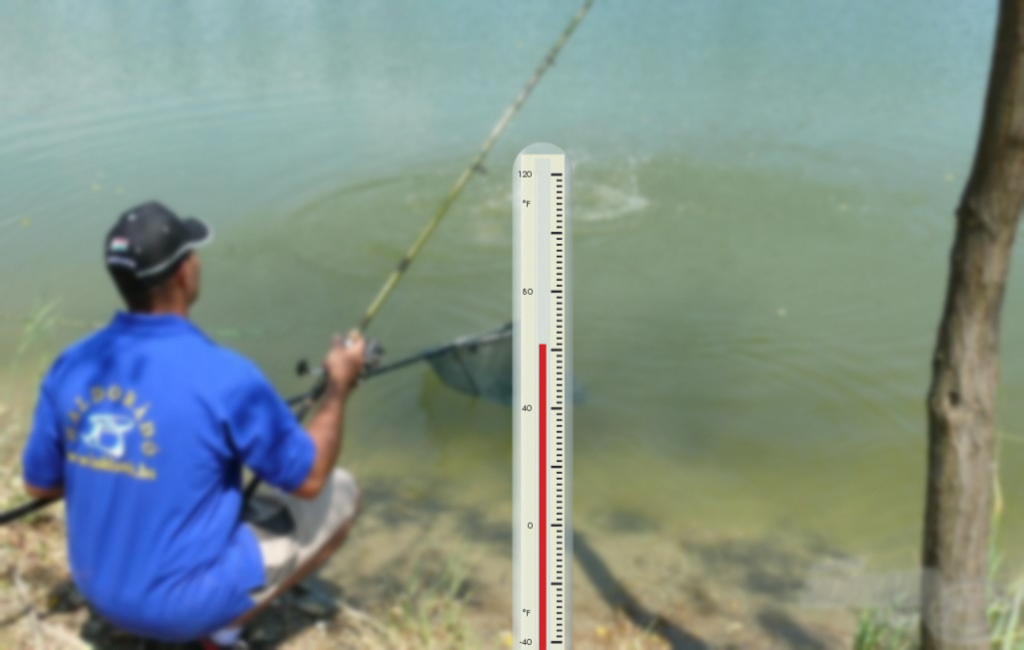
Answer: 62 °F
